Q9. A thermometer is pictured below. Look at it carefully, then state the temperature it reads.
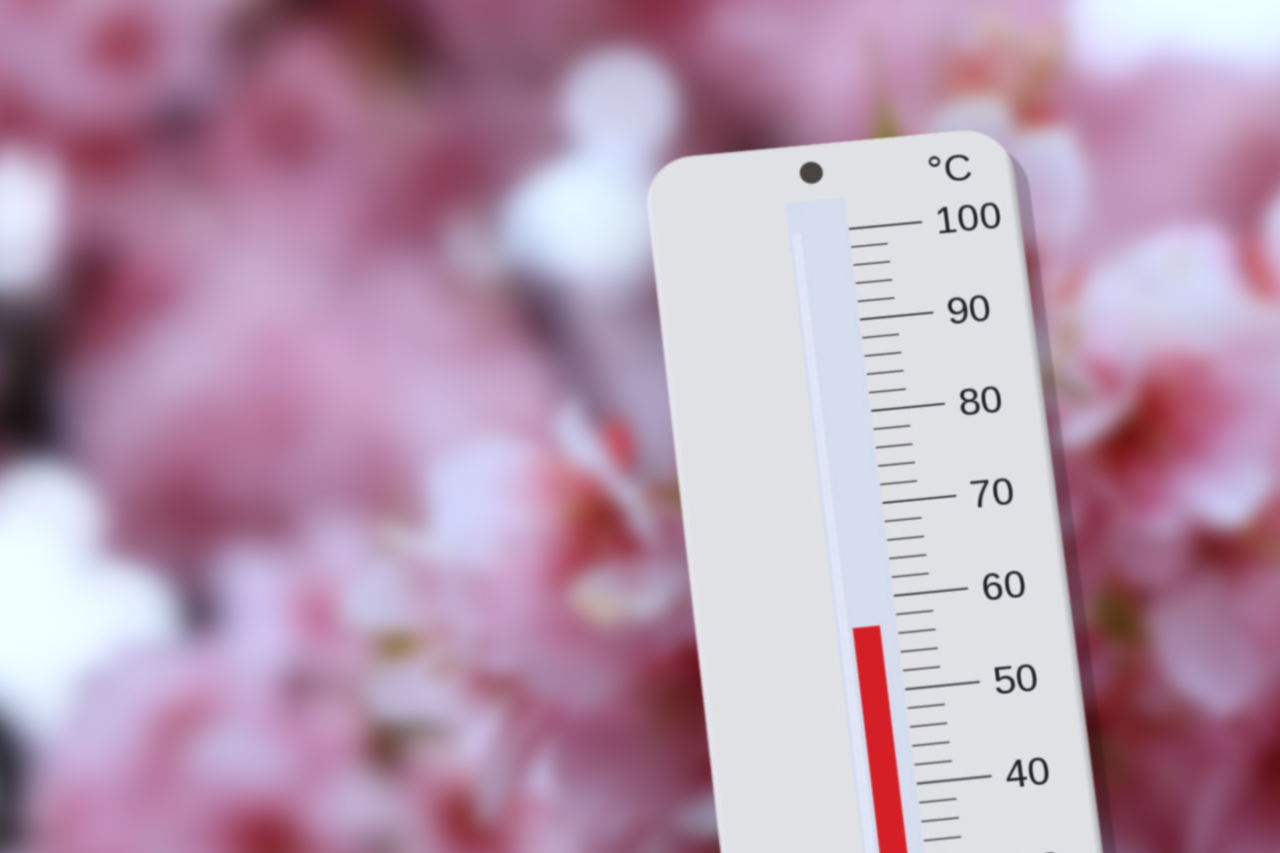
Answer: 57 °C
